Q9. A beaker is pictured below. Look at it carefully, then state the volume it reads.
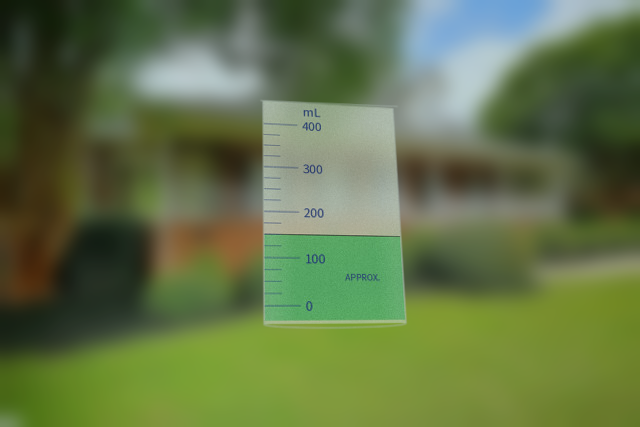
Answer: 150 mL
